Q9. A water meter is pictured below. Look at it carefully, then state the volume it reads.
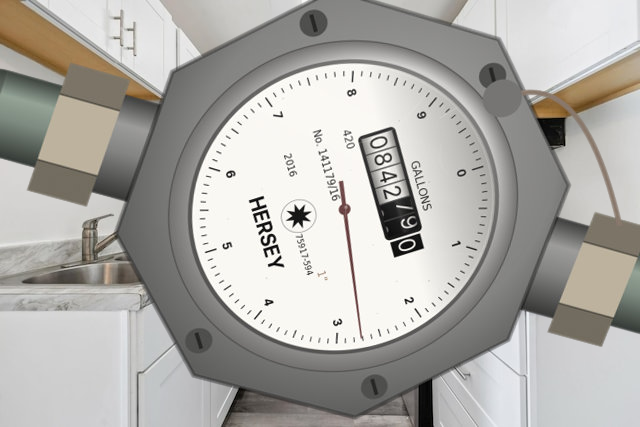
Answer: 842792.7 gal
